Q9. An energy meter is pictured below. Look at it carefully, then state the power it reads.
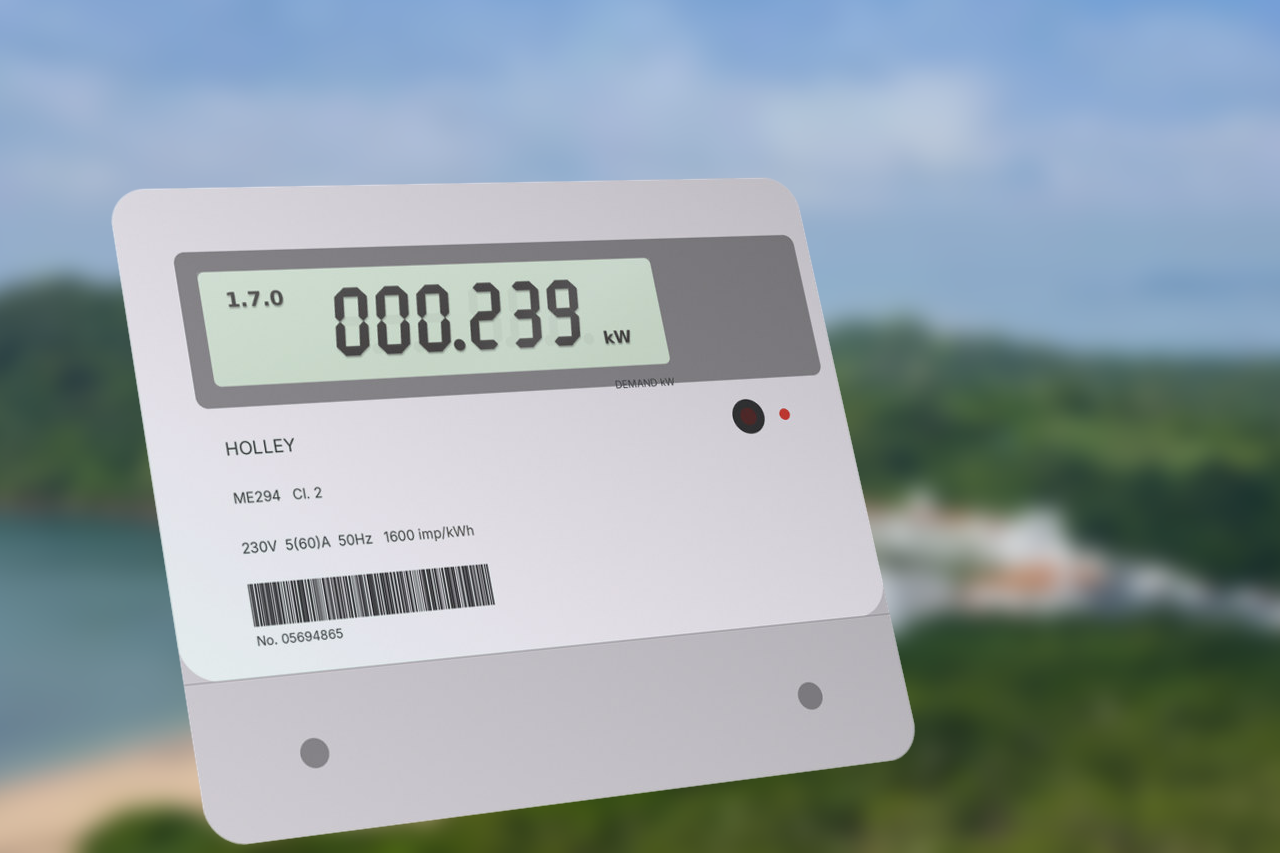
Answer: 0.239 kW
